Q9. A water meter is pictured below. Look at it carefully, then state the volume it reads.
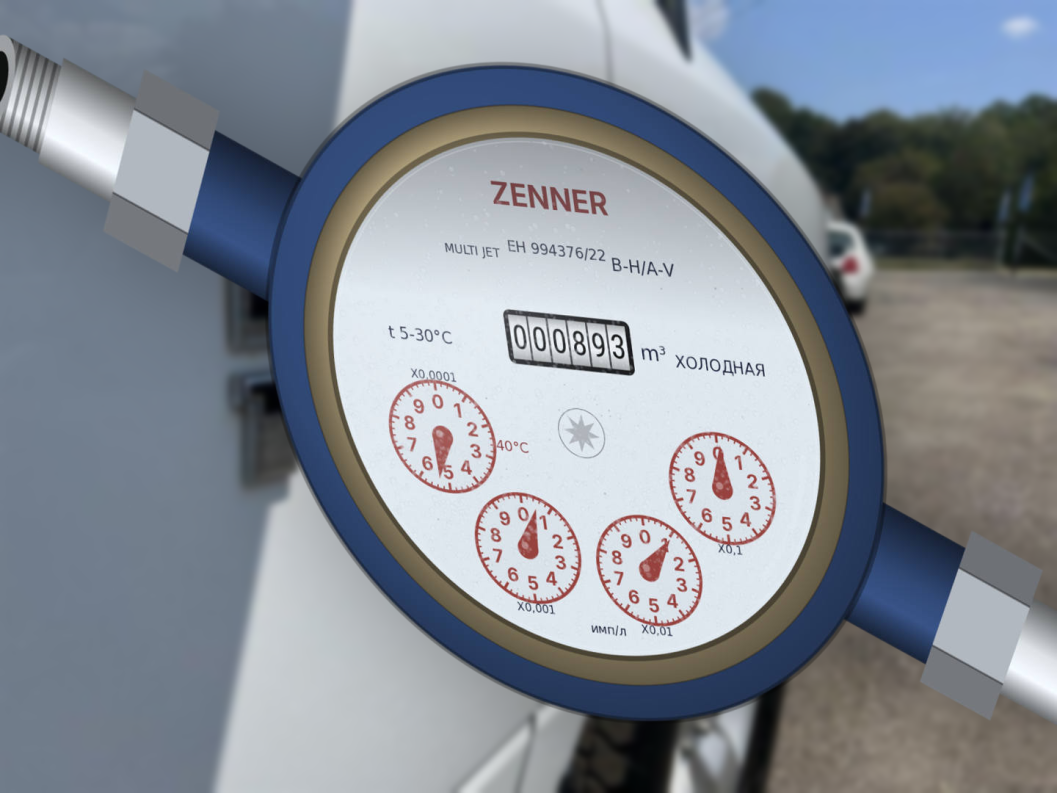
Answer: 893.0105 m³
